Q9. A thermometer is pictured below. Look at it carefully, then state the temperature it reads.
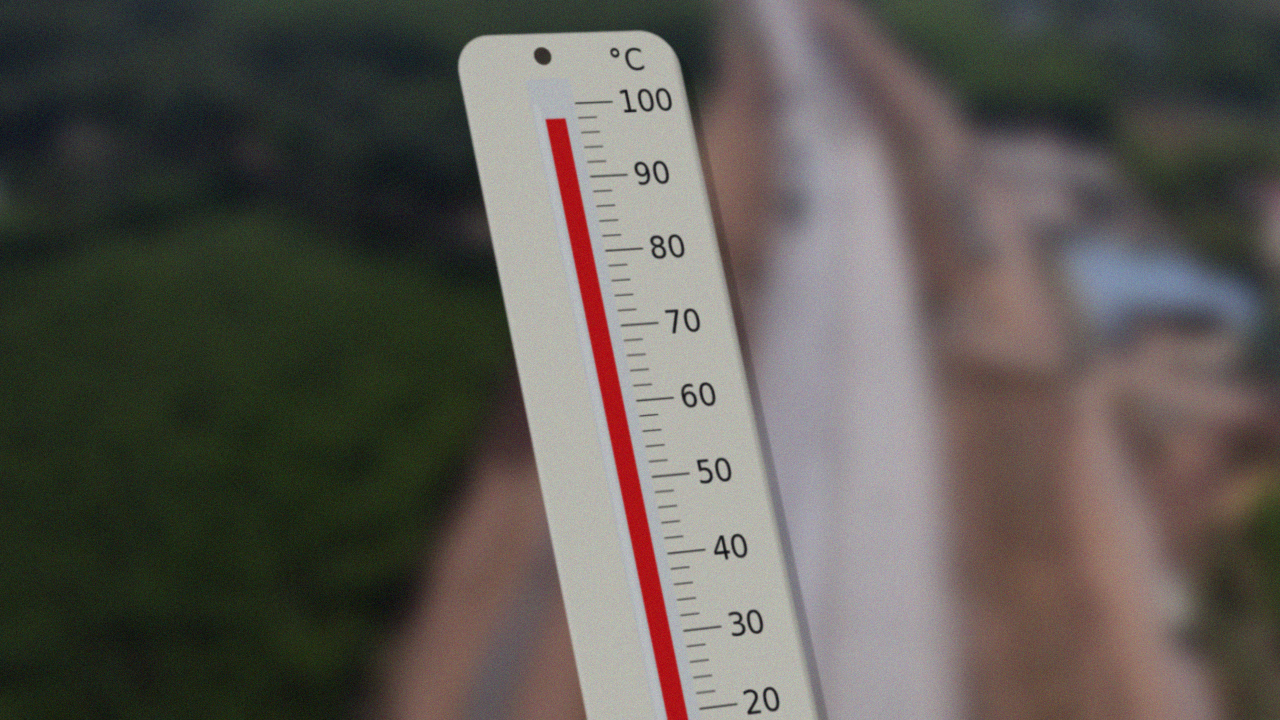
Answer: 98 °C
